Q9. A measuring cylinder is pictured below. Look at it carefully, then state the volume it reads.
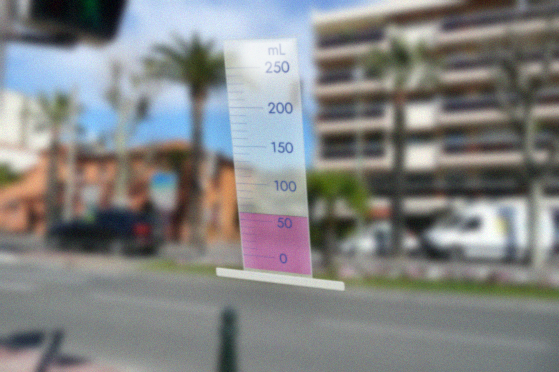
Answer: 60 mL
